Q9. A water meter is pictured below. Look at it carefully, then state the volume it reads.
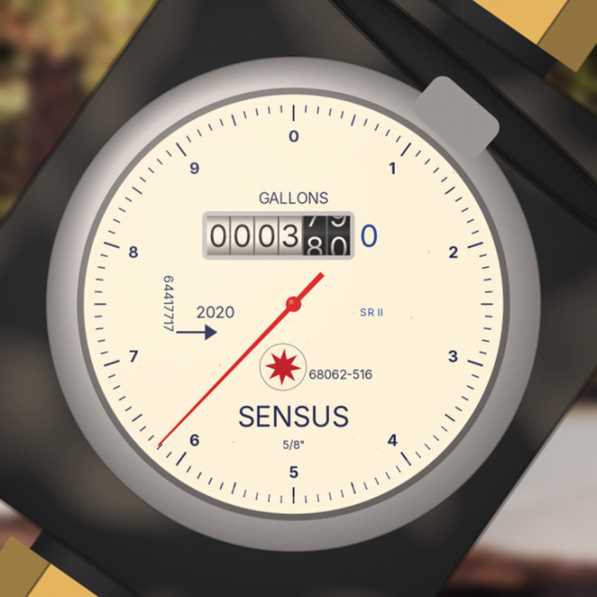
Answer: 3796.2 gal
